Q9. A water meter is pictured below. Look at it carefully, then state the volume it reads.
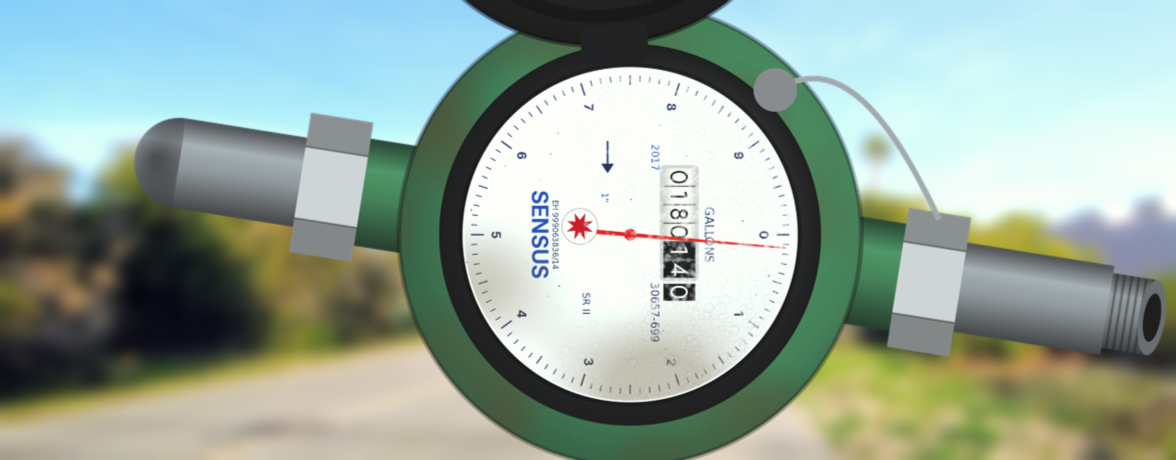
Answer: 180140.1 gal
